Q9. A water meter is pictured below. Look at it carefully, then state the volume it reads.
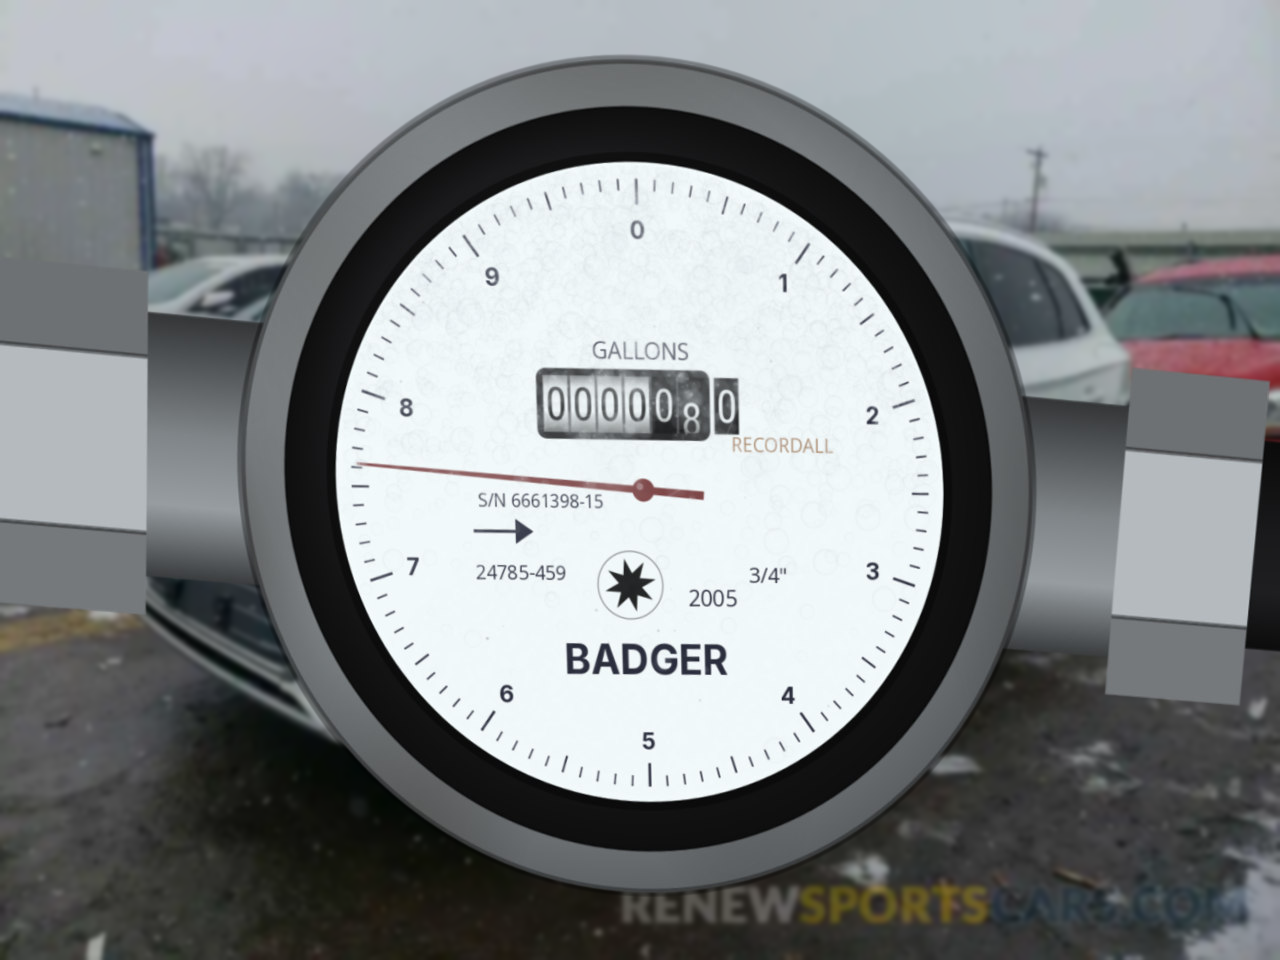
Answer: 77.6 gal
